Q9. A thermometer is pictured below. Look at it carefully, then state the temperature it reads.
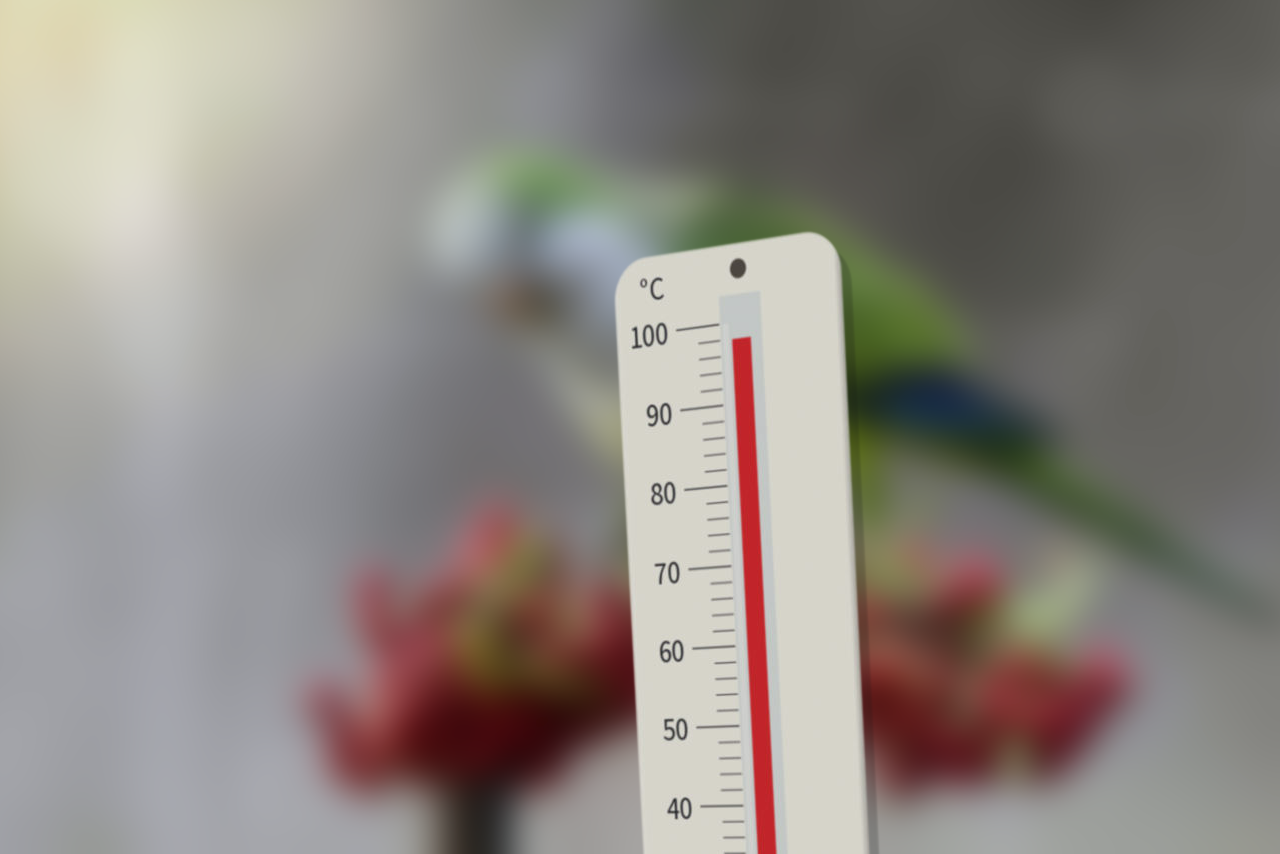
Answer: 98 °C
